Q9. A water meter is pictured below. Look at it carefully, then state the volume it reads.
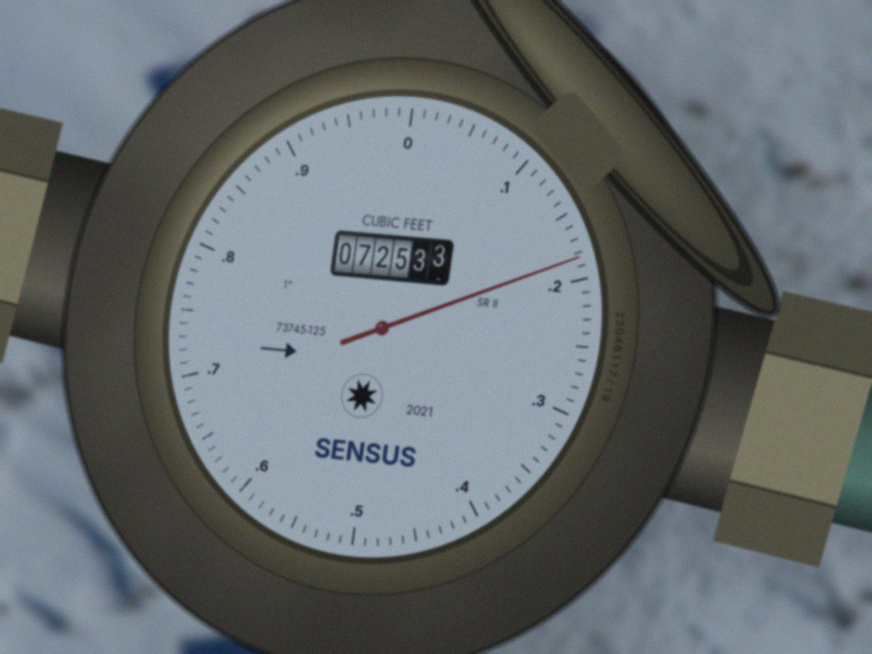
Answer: 72533.18 ft³
